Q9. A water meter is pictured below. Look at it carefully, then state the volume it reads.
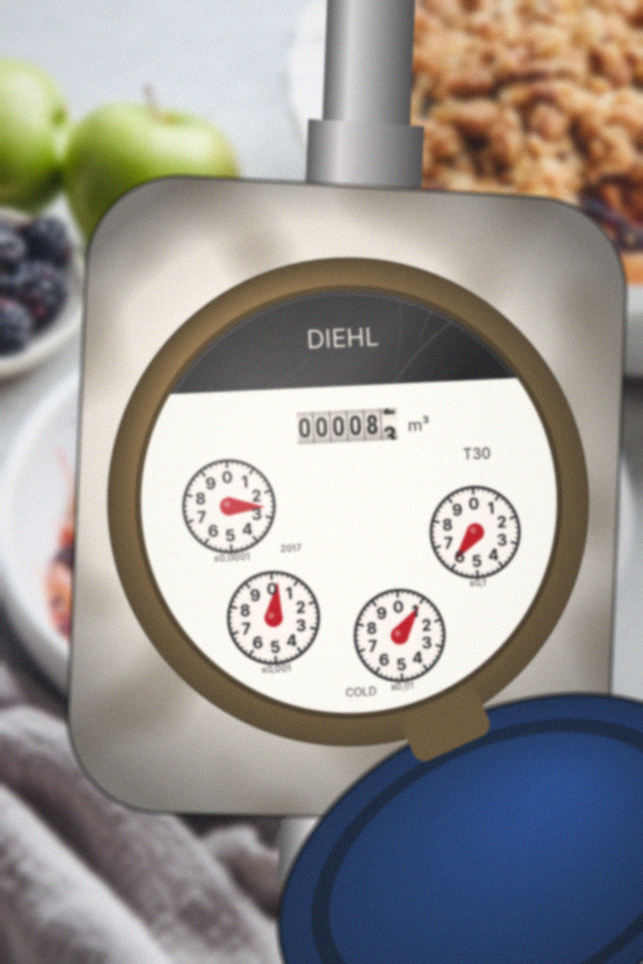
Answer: 82.6102 m³
